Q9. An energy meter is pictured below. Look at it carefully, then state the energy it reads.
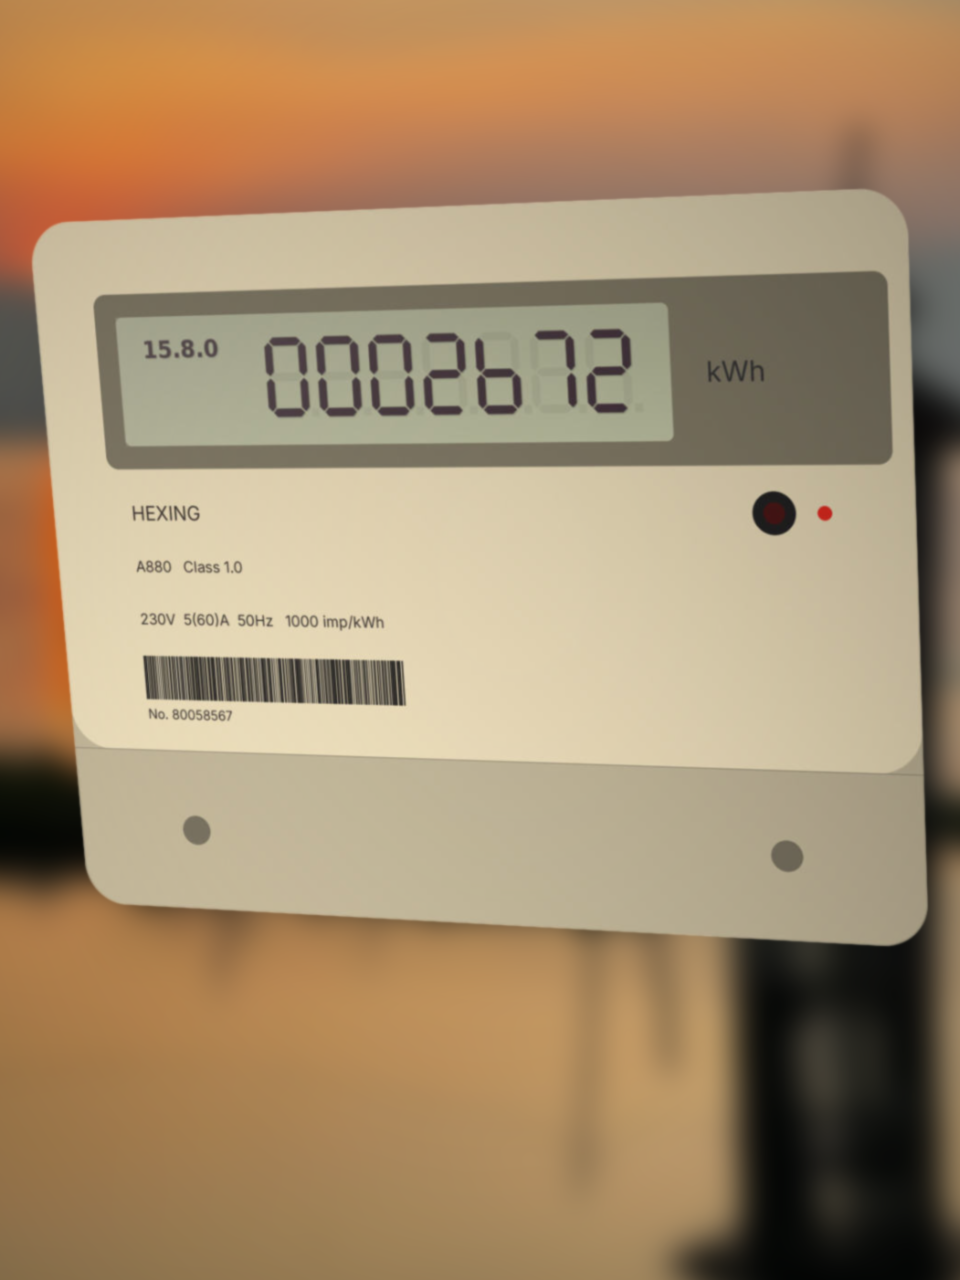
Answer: 2672 kWh
